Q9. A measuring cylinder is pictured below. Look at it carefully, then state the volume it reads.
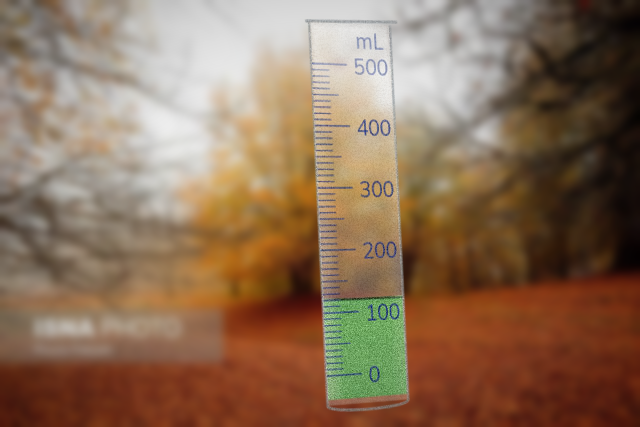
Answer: 120 mL
